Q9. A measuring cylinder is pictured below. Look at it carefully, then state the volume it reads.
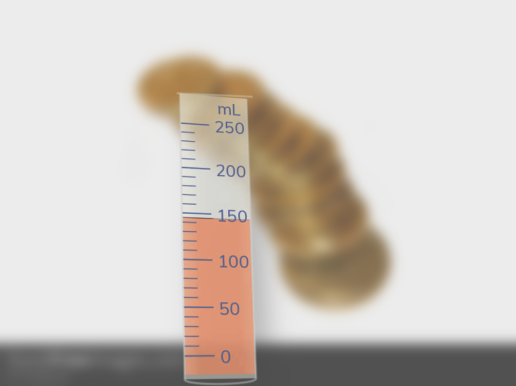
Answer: 145 mL
